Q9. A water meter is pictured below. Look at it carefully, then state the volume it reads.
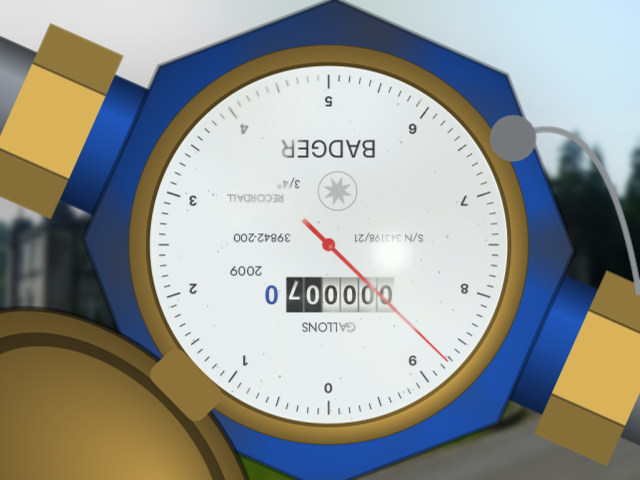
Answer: 68.7 gal
